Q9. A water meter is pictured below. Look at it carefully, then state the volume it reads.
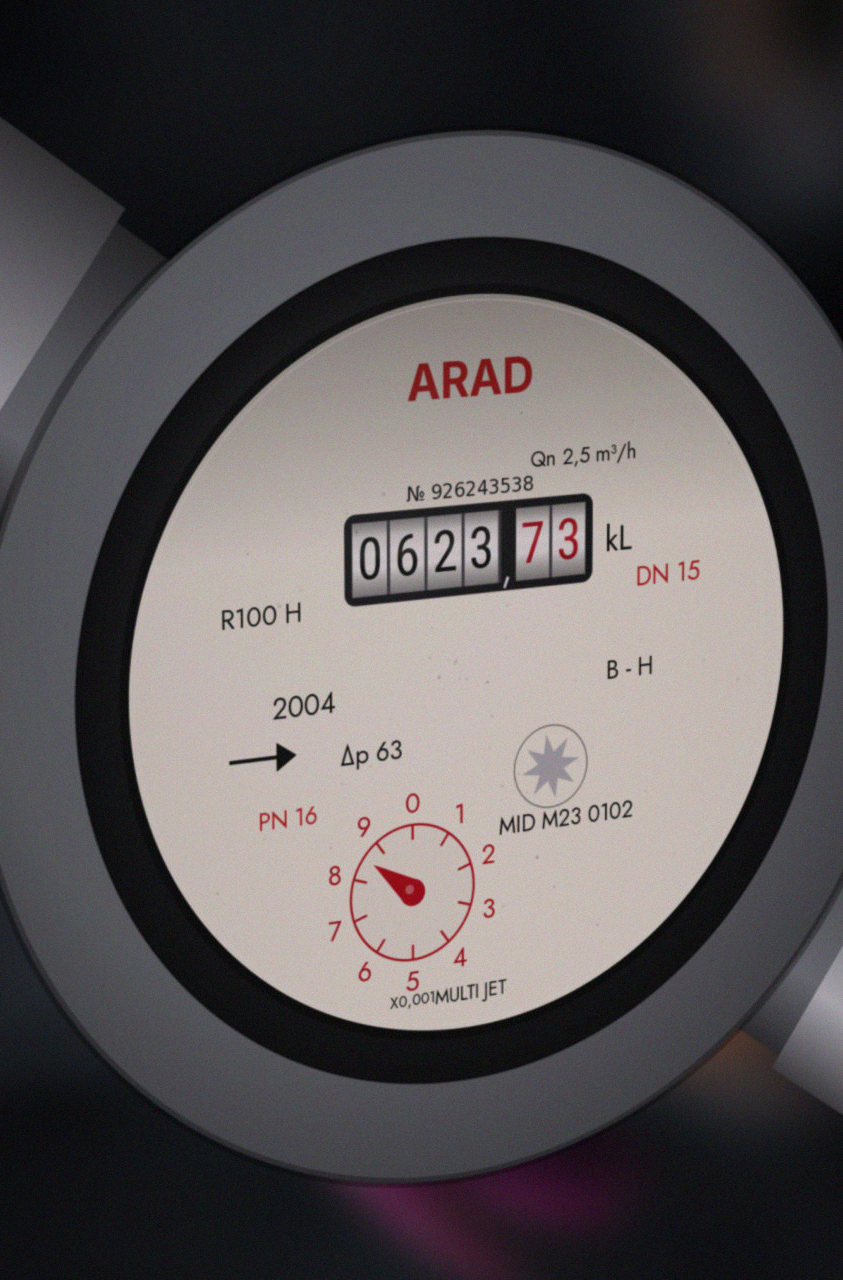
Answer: 623.738 kL
